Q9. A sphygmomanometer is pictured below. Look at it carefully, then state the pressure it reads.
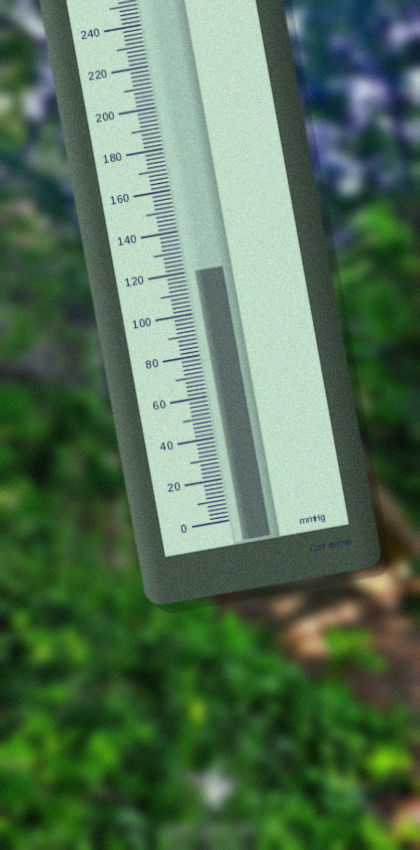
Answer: 120 mmHg
